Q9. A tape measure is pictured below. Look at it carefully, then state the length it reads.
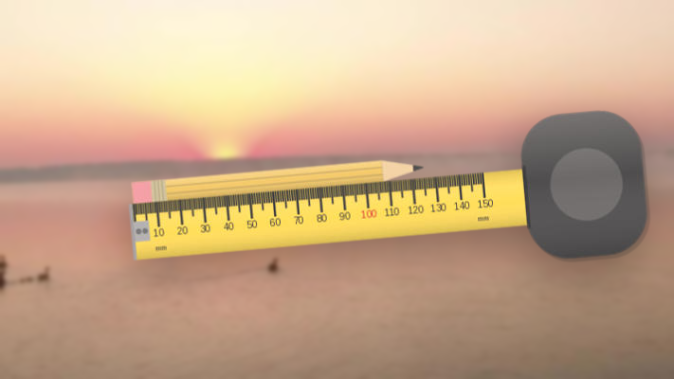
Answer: 125 mm
